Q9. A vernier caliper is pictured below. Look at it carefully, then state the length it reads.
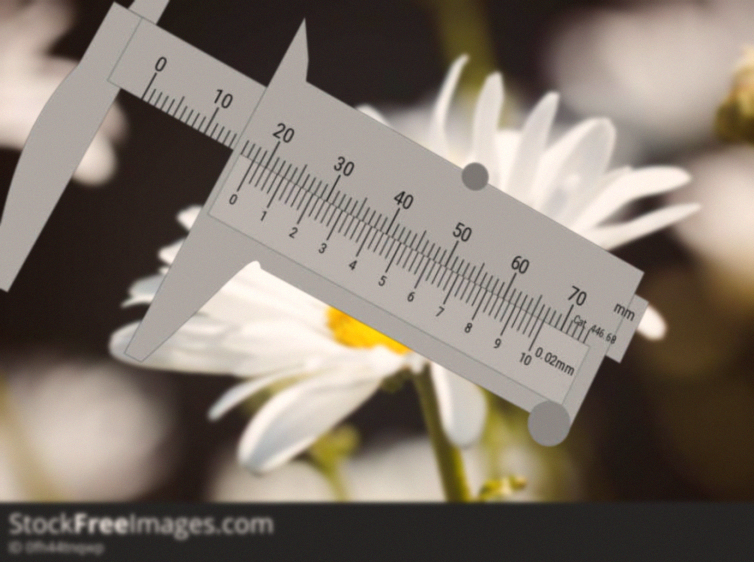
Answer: 18.0 mm
